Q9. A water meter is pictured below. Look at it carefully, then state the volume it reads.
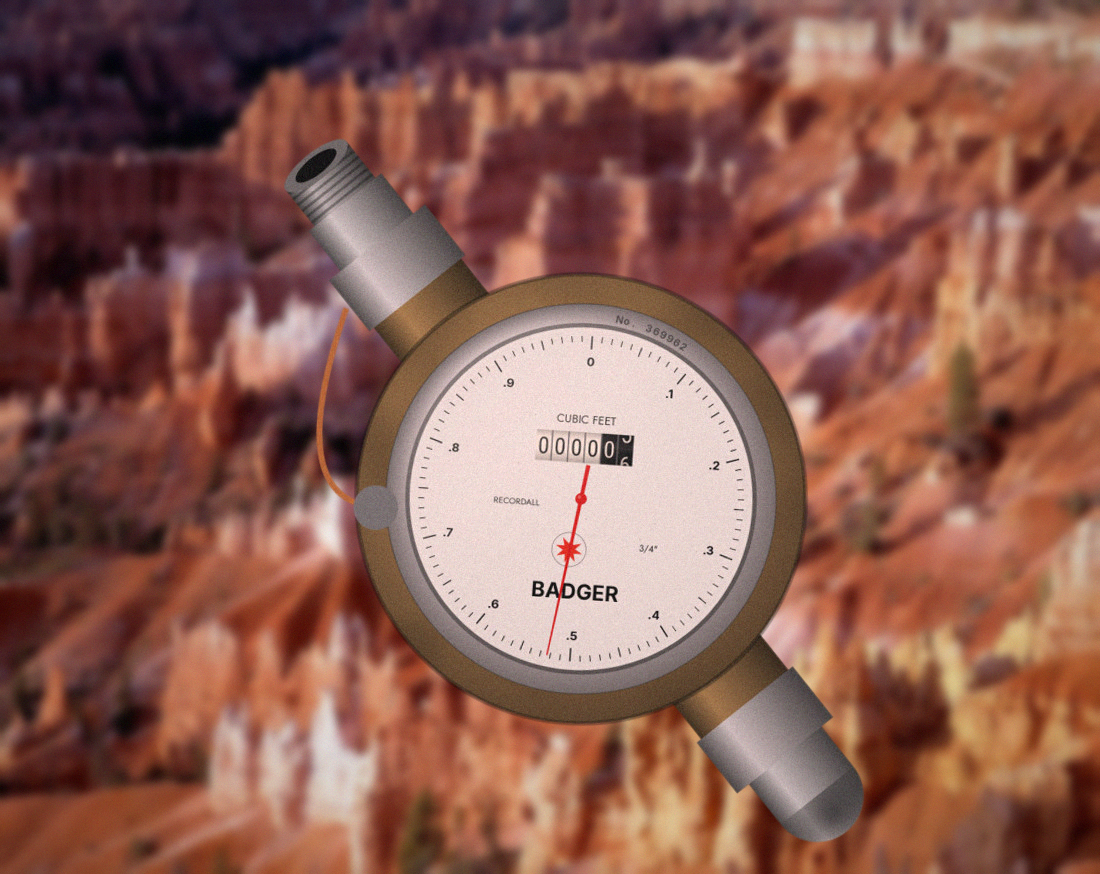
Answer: 5.52 ft³
